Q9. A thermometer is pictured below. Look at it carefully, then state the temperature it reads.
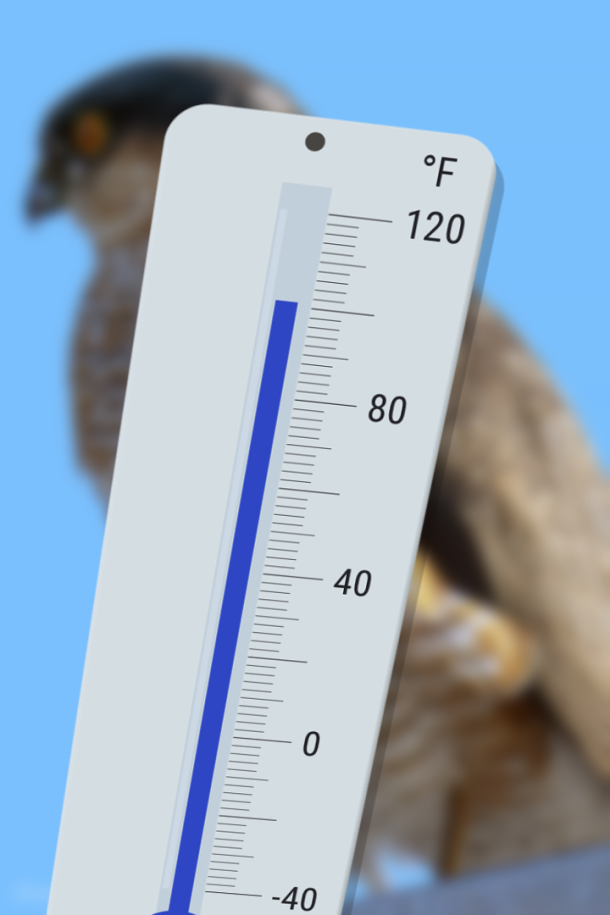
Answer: 101 °F
